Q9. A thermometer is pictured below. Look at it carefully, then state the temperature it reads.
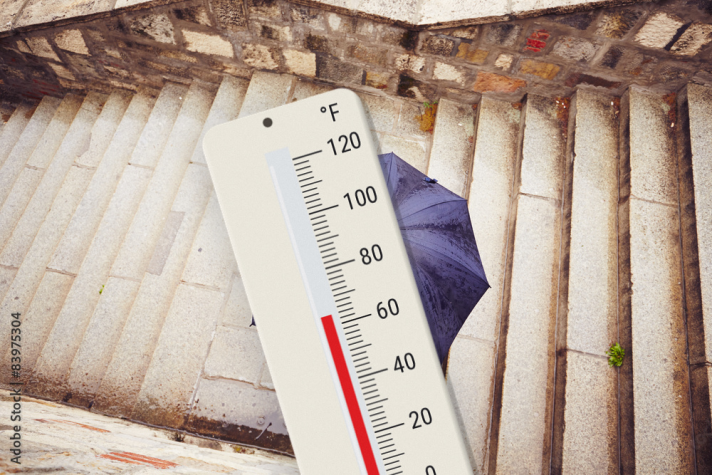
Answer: 64 °F
